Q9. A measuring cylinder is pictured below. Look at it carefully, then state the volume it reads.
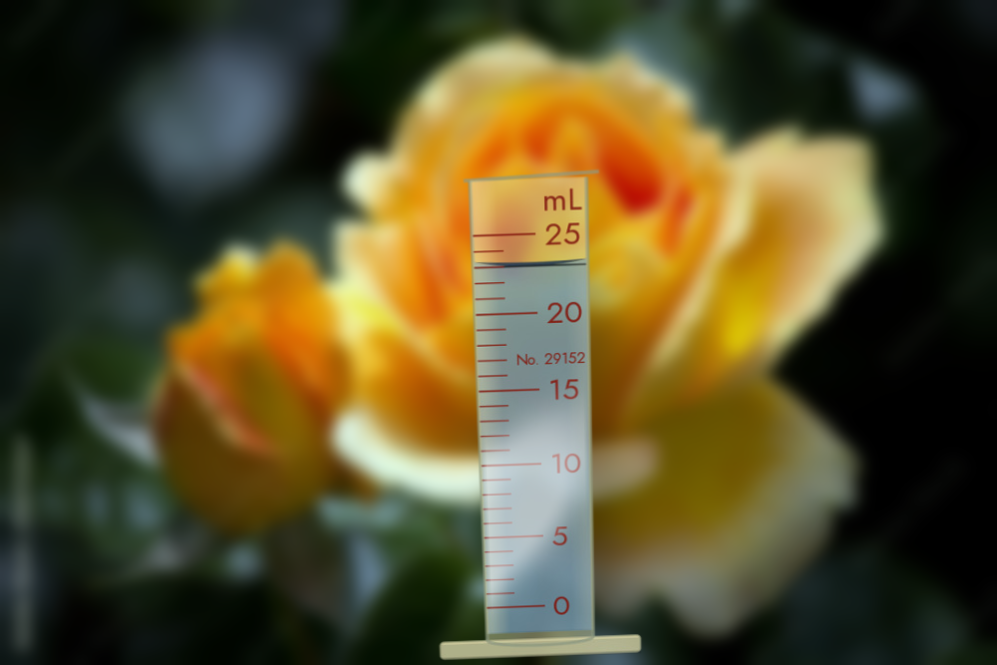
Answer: 23 mL
